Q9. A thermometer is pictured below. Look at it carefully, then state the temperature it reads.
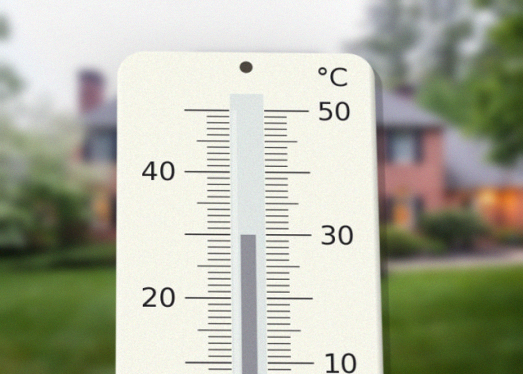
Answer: 30 °C
